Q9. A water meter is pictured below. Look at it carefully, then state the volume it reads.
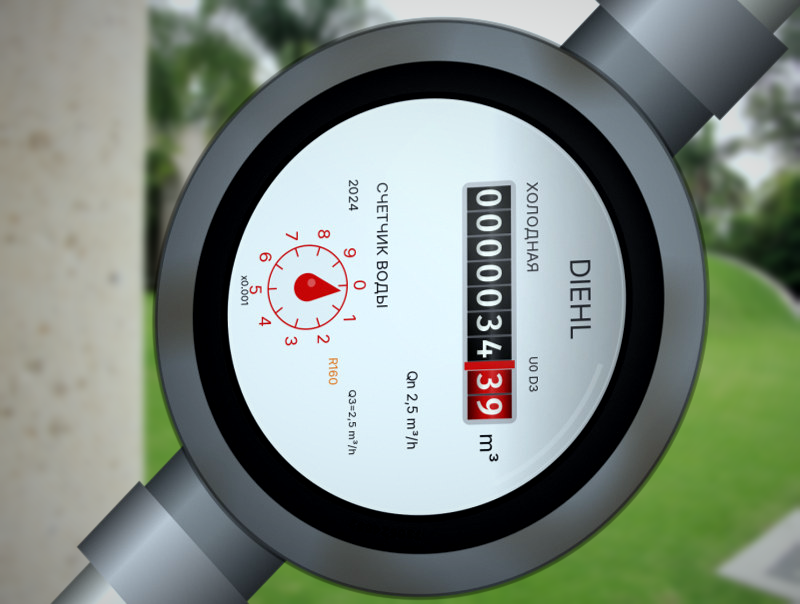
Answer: 34.390 m³
